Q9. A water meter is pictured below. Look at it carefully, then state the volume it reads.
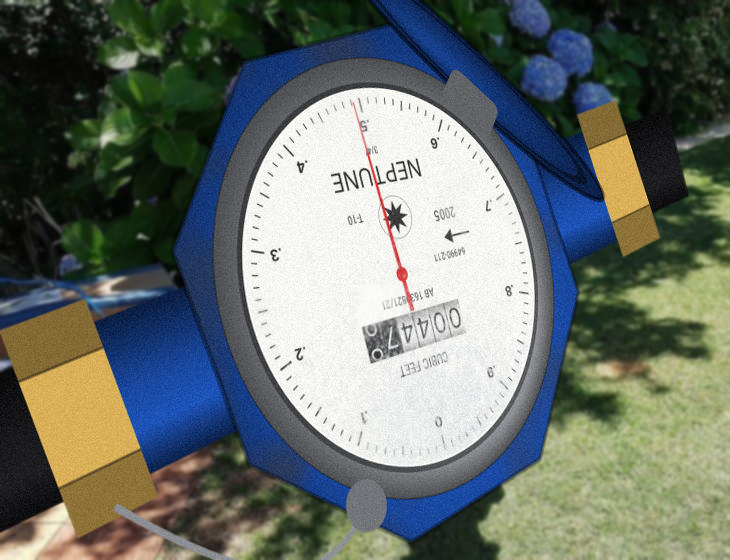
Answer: 4478.49 ft³
